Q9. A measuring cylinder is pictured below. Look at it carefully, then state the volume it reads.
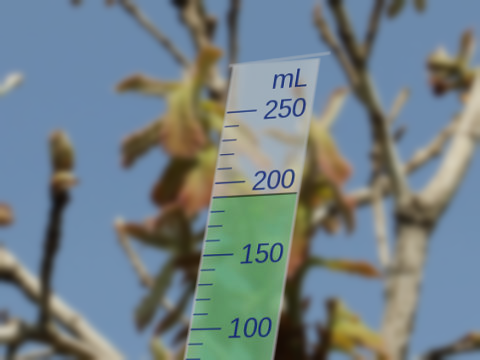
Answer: 190 mL
